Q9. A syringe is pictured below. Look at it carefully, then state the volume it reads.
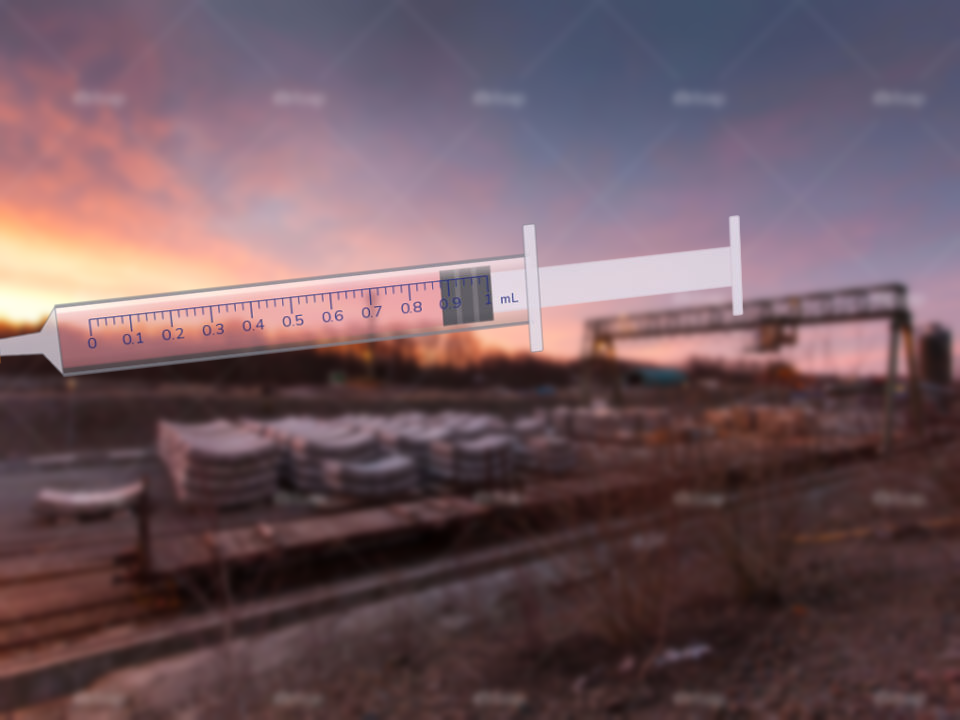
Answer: 0.88 mL
